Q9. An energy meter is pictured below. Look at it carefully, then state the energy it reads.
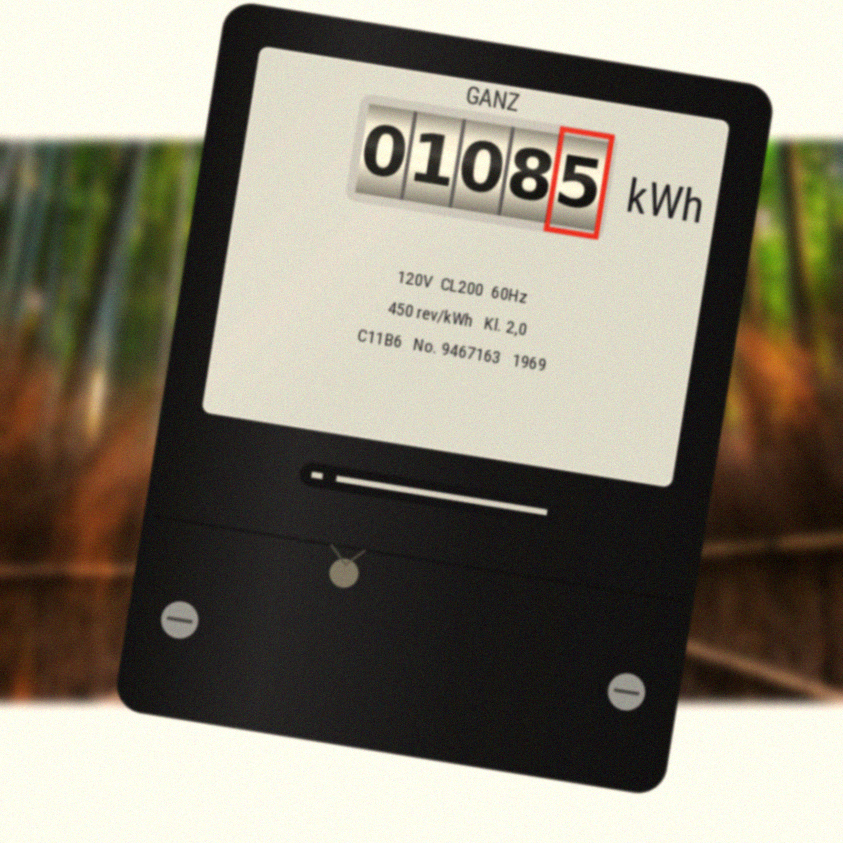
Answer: 108.5 kWh
